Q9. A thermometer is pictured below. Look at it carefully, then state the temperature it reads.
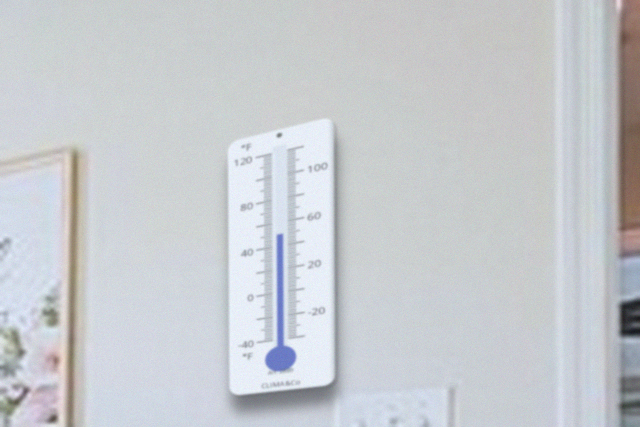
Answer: 50 °F
